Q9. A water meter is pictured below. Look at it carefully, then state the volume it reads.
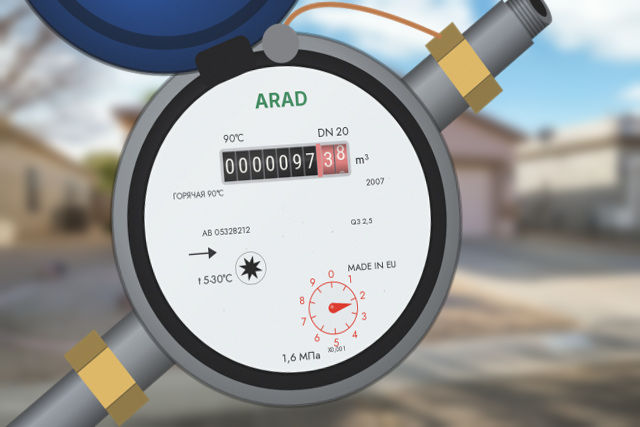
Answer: 97.382 m³
